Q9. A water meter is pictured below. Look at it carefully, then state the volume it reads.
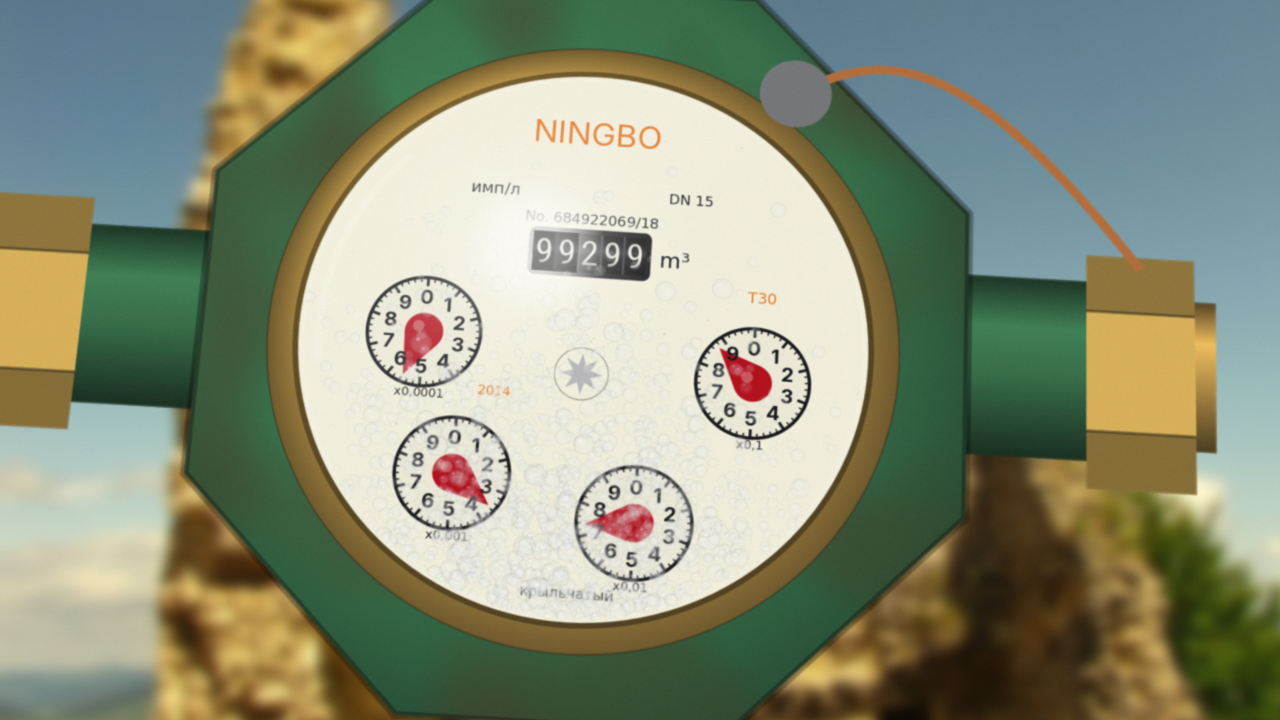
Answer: 99299.8735 m³
